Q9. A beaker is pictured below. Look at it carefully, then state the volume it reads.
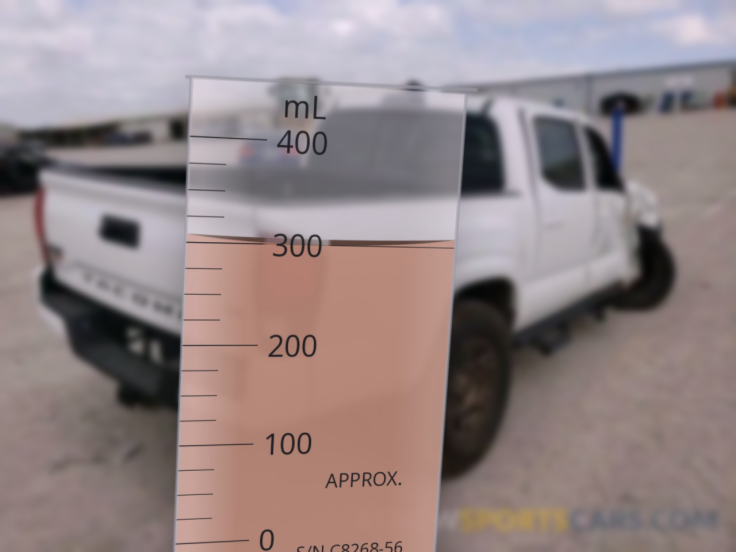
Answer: 300 mL
